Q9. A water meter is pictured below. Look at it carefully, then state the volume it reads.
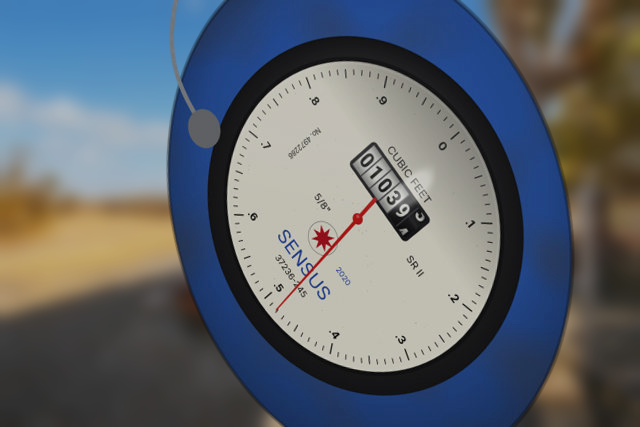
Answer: 10393.48 ft³
